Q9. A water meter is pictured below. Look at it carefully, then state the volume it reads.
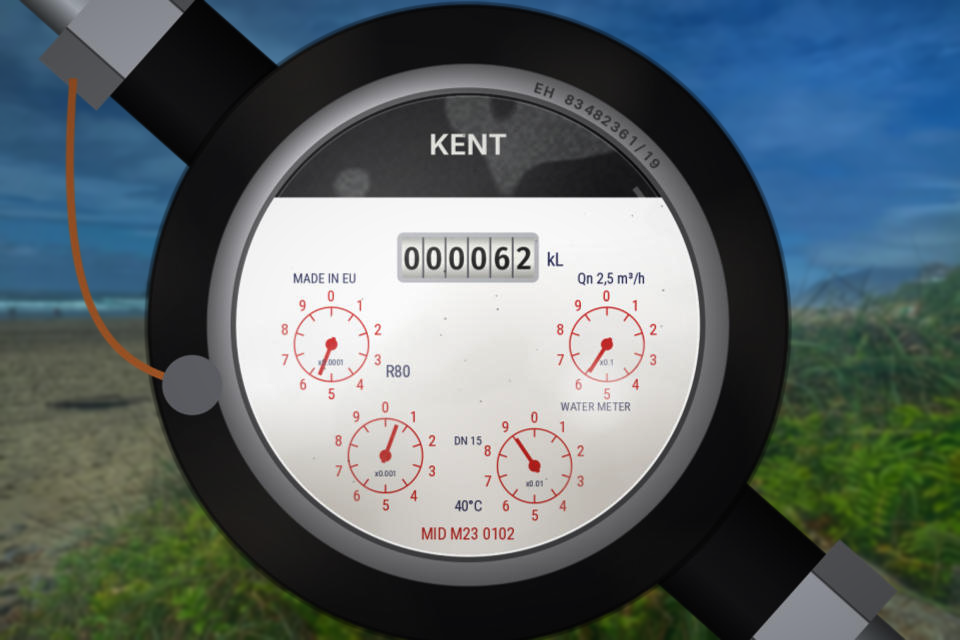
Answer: 62.5905 kL
